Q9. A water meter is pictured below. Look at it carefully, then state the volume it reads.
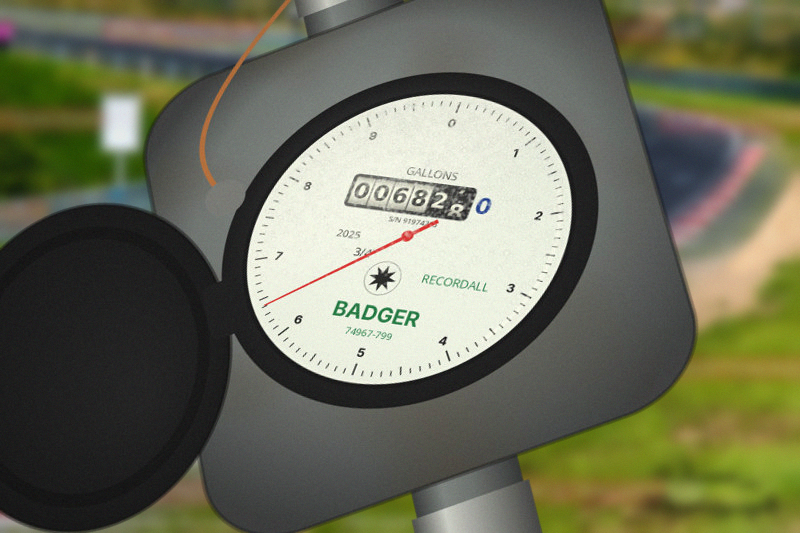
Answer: 68276.4 gal
